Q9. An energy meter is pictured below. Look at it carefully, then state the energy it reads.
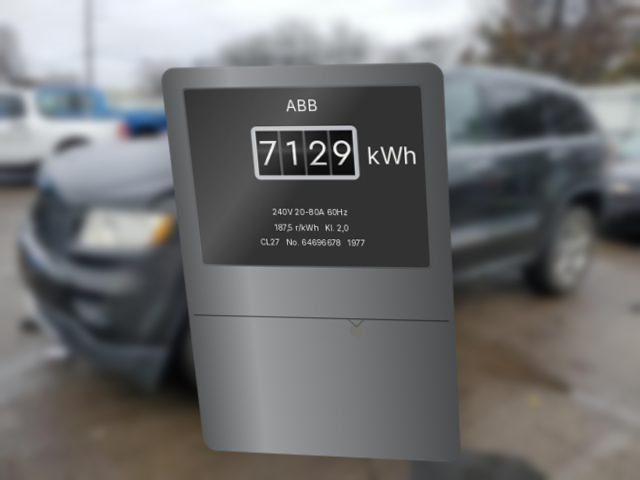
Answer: 7129 kWh
